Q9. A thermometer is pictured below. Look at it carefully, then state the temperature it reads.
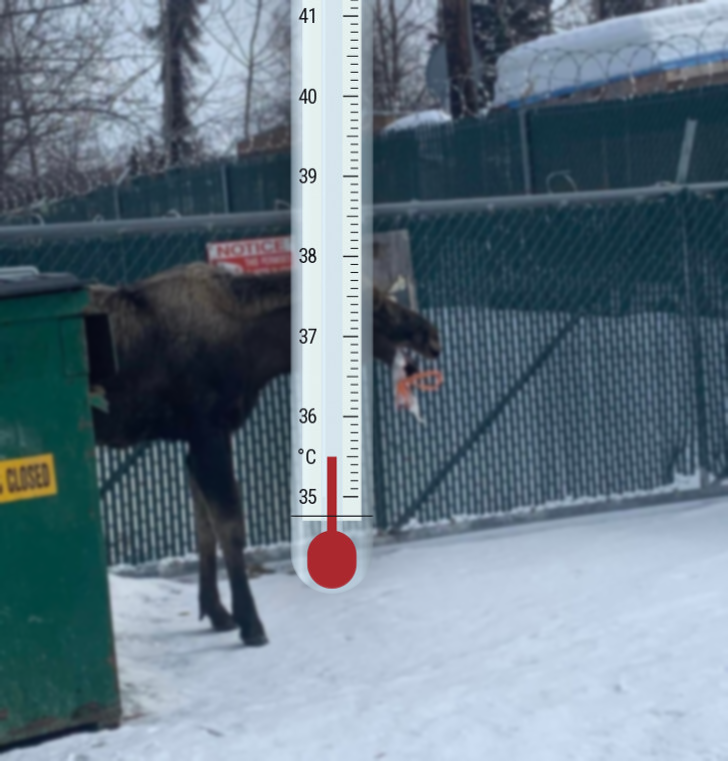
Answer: 35.5 °C
